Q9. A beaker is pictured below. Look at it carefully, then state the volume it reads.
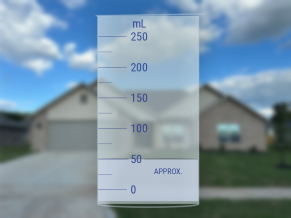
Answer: 50 mL
